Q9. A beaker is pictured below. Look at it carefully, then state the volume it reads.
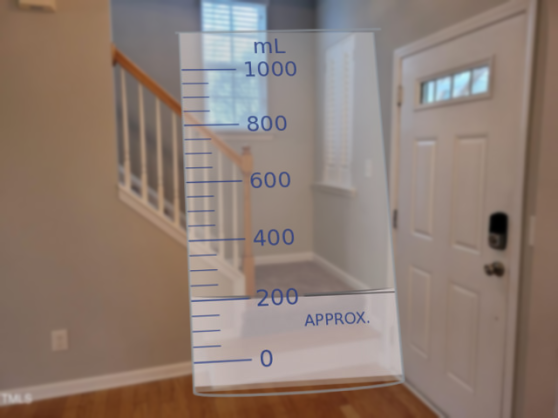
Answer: 200 mL
